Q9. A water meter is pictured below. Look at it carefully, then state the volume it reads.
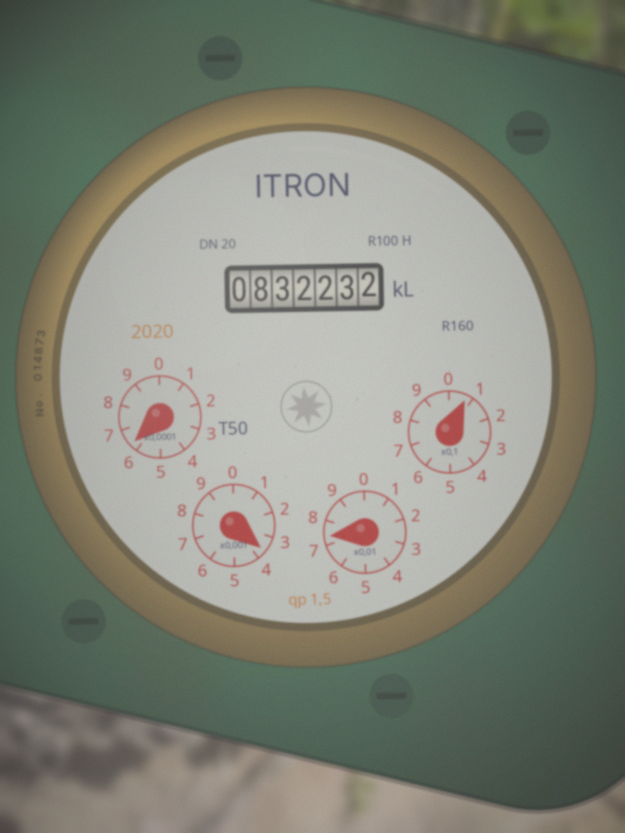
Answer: 832232.0736 kL
